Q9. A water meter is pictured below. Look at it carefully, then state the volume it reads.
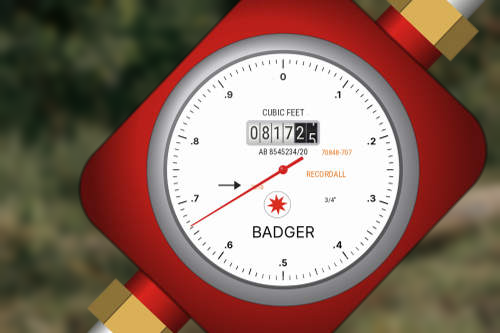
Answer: 81724.66 ft³
